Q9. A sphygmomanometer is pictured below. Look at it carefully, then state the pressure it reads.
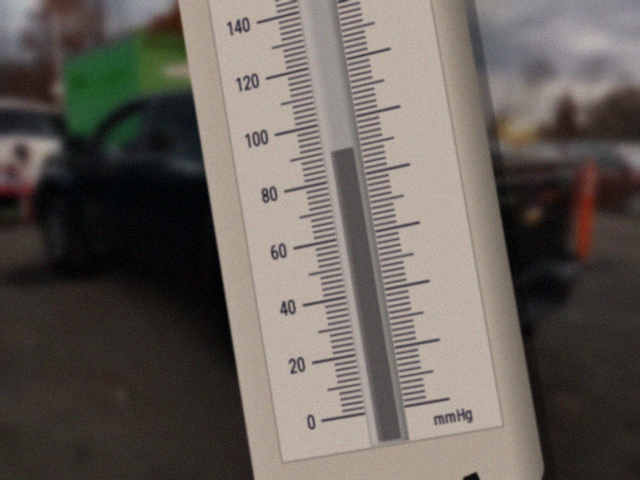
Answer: 90 mmHg
